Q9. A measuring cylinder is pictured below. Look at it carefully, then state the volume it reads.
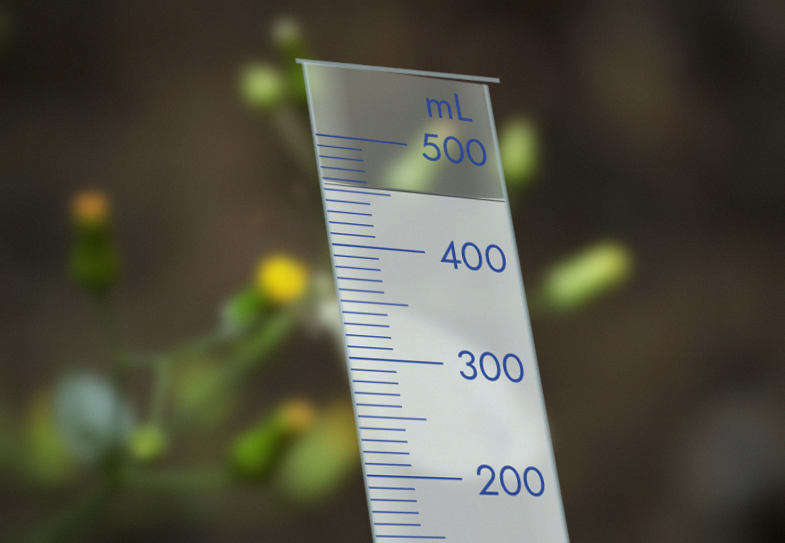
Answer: 455 mL
